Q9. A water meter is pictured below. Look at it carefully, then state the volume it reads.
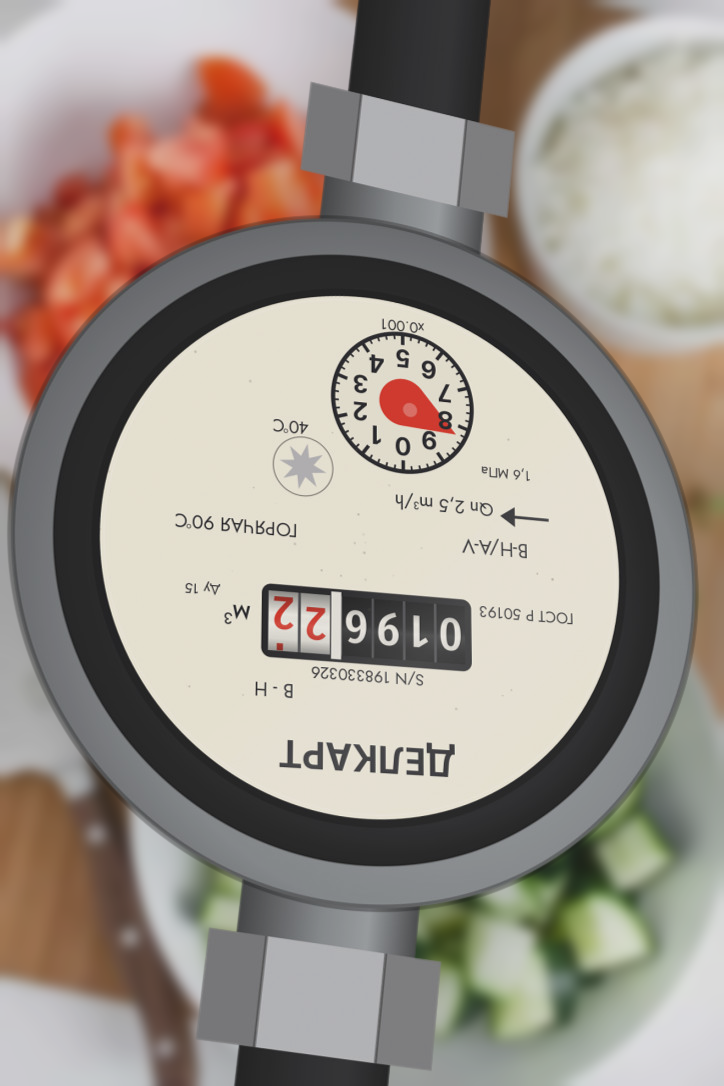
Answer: 196.218 m³
